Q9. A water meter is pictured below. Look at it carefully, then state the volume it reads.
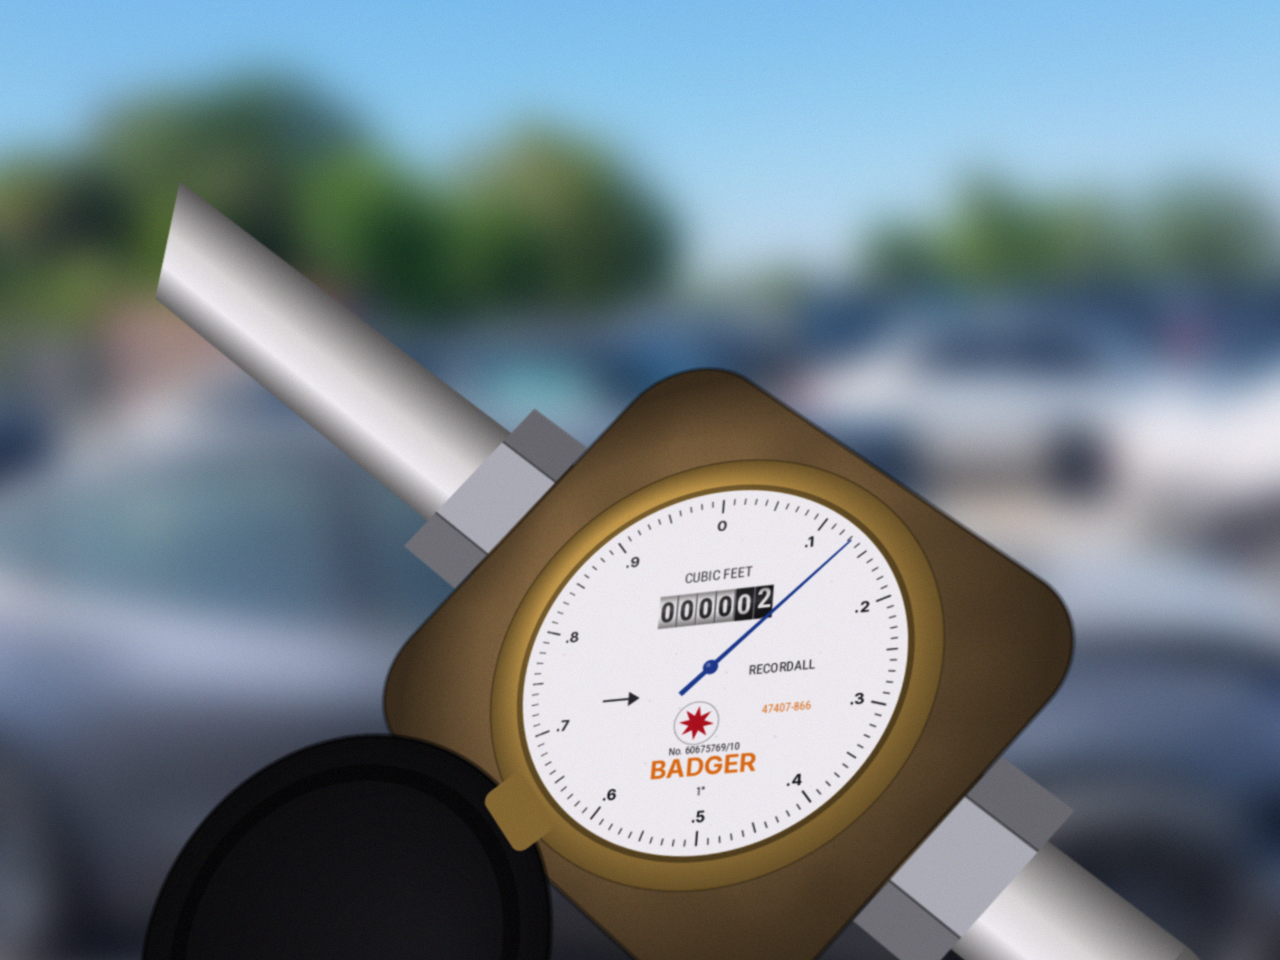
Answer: 2.13 ft³
